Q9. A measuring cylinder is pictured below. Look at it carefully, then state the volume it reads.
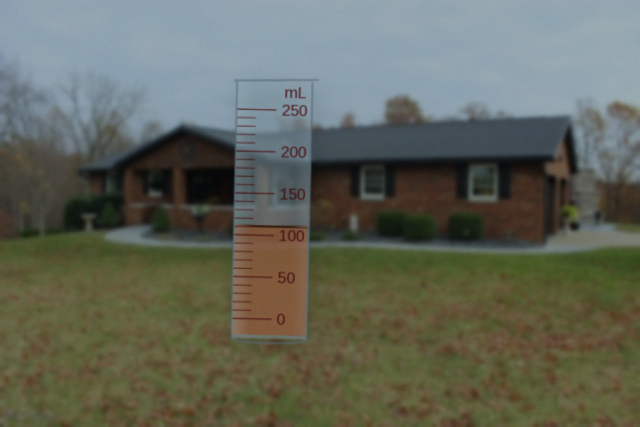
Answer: 110 mL
